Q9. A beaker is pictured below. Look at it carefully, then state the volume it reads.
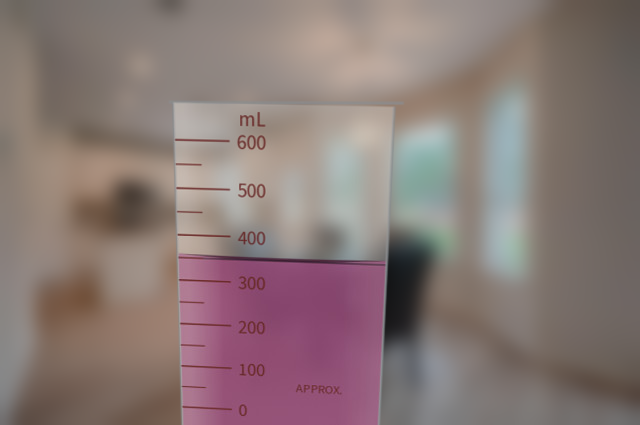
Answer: 350 mL
